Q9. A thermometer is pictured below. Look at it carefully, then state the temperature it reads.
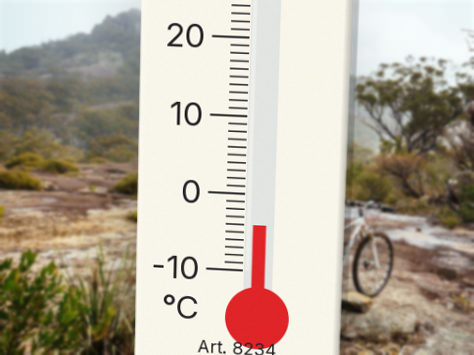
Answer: -4 °C
